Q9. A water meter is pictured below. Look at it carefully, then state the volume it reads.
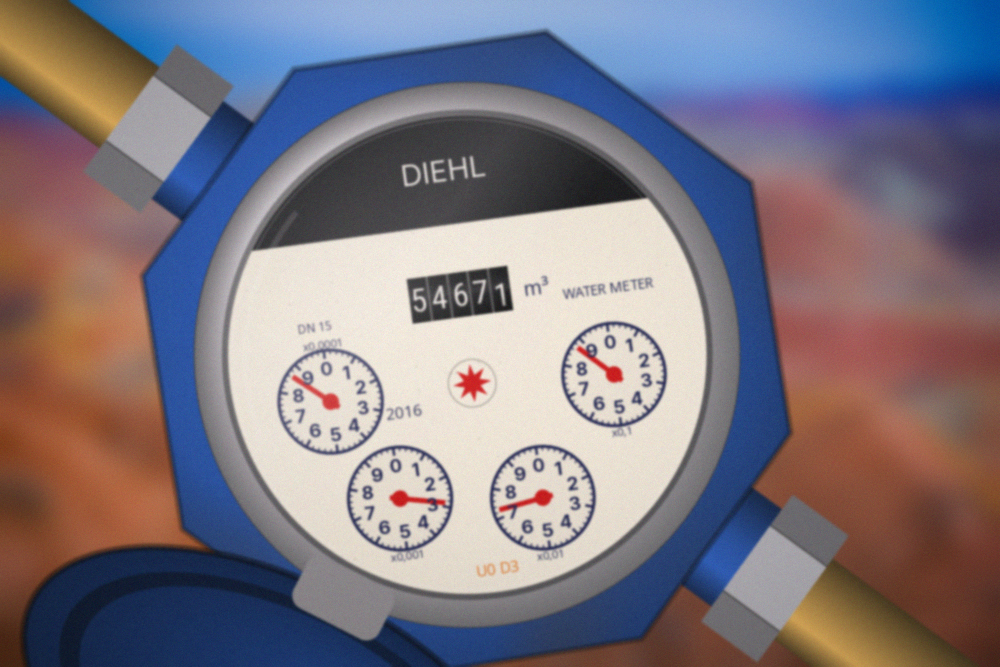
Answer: 54670.8728 m³
